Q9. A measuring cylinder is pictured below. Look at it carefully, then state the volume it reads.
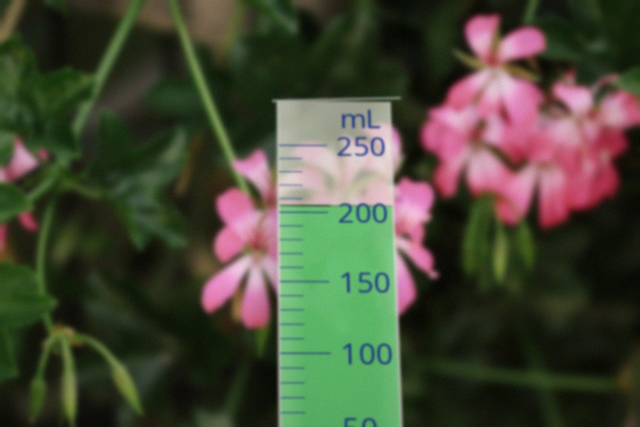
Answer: 205 mL
